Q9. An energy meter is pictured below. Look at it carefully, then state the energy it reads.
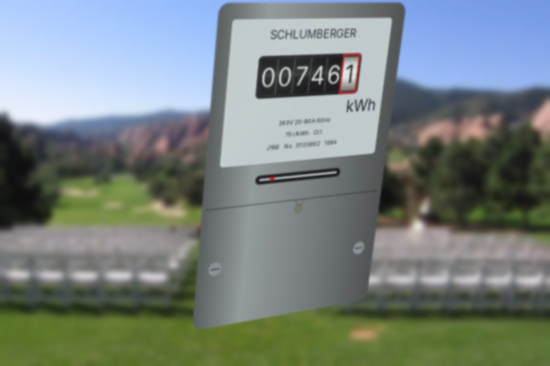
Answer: 746.1 kWh
